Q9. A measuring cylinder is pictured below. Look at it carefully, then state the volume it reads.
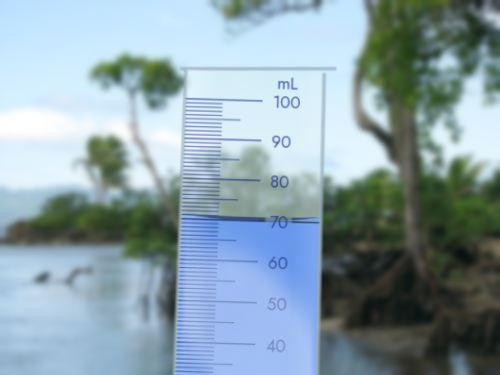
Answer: 70 mL
